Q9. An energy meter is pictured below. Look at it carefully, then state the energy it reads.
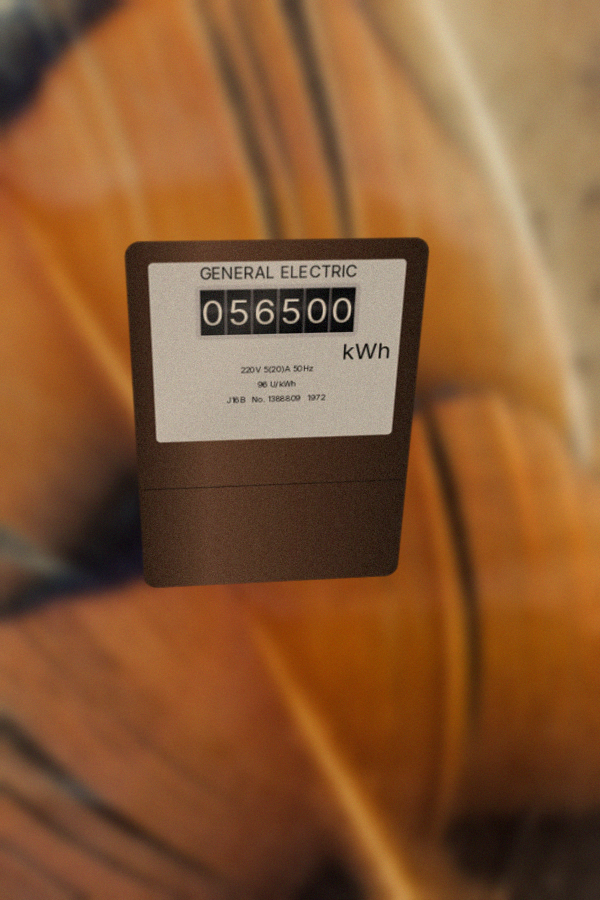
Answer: 56500 kWh
